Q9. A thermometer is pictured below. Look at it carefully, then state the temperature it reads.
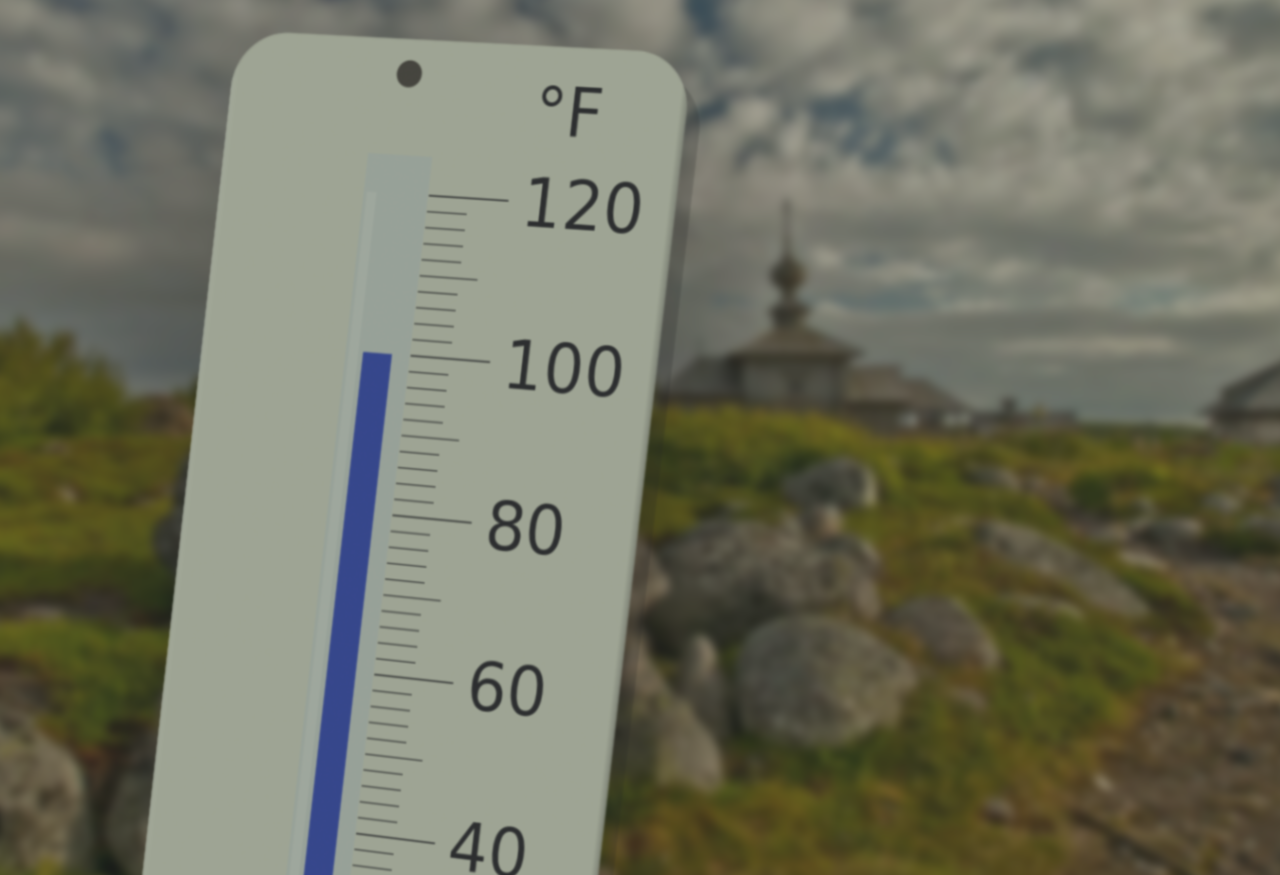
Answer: 100 °F
